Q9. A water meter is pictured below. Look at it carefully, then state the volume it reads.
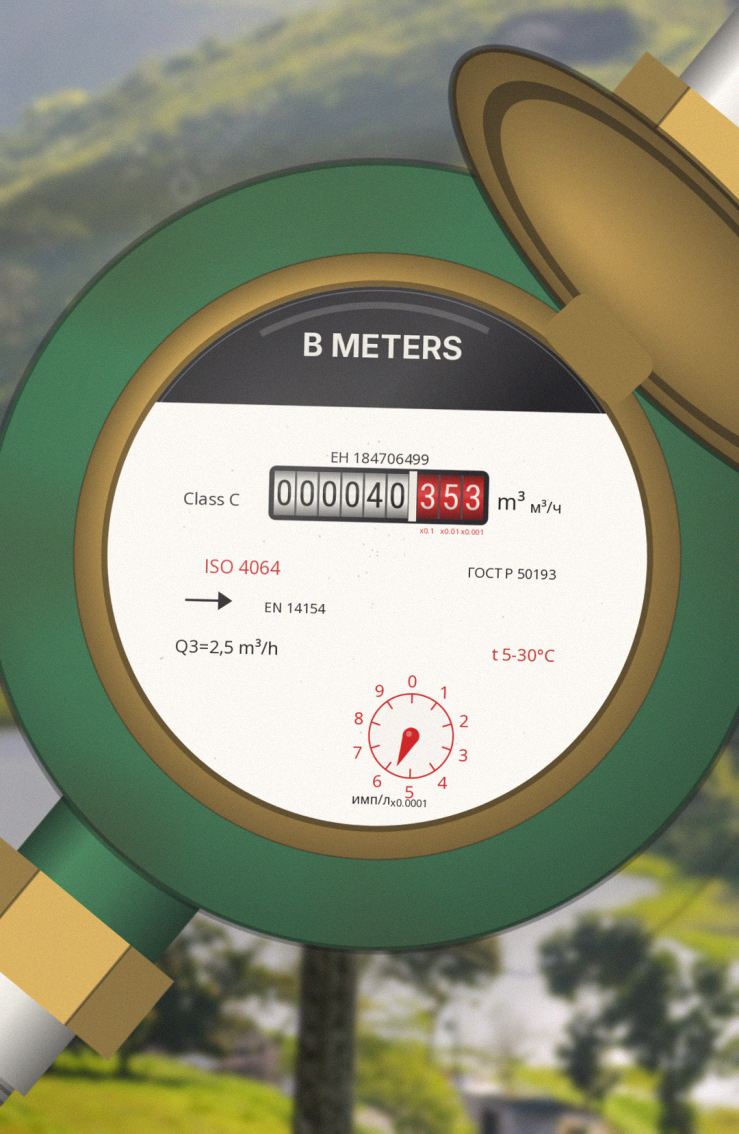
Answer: 40.3535 m³
